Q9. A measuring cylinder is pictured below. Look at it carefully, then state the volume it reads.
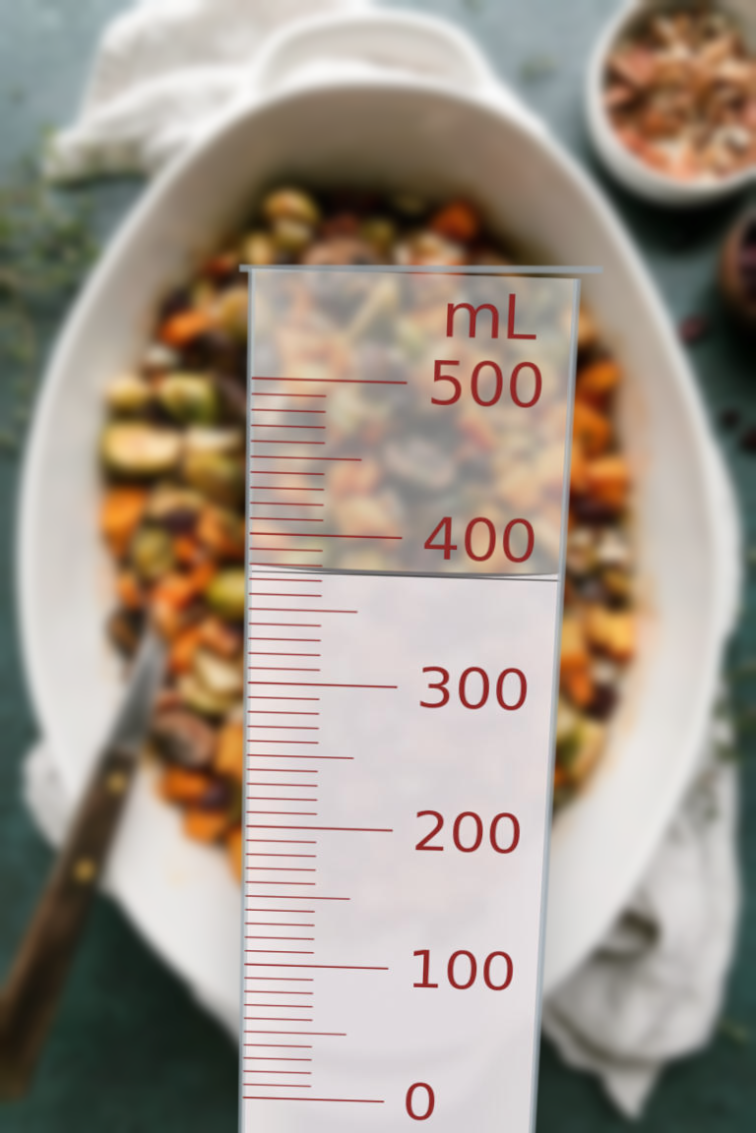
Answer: 375 mL
